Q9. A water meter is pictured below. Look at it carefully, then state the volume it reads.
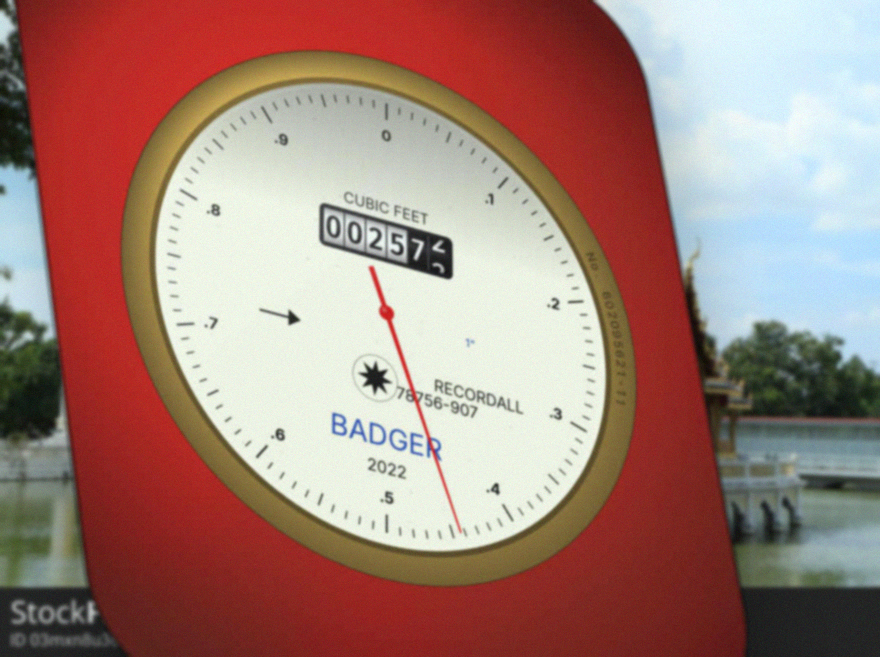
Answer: 2572.44 ft³
